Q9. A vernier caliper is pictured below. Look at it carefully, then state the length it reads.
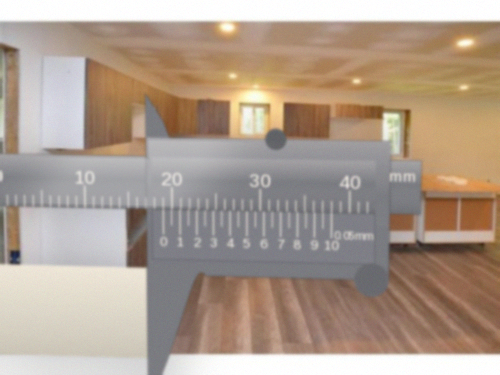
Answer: 19.0 mm
